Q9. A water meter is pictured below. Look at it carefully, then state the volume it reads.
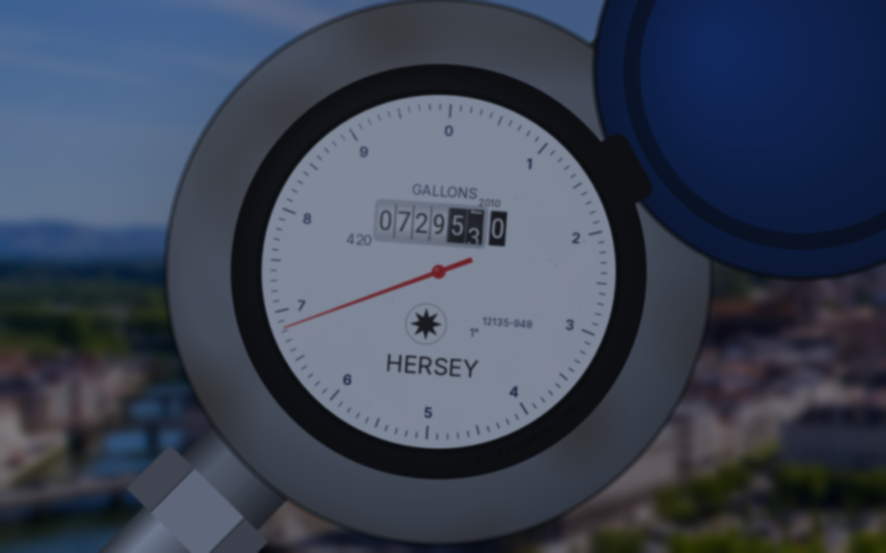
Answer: 729526.8 gal
